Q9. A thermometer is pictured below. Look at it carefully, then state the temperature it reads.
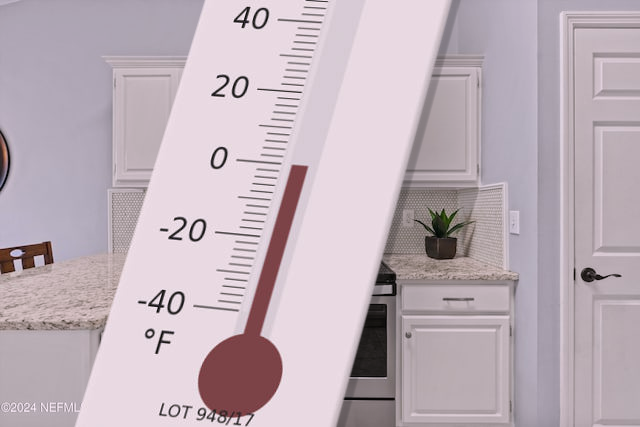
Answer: 0 °F
